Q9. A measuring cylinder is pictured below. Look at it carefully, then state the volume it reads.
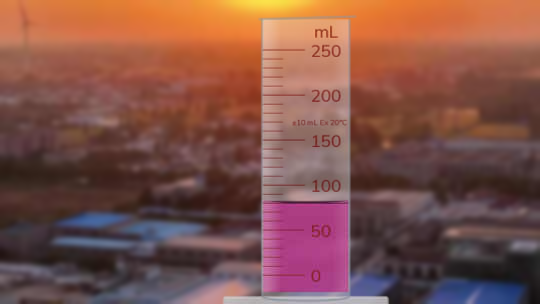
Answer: 80 mL
